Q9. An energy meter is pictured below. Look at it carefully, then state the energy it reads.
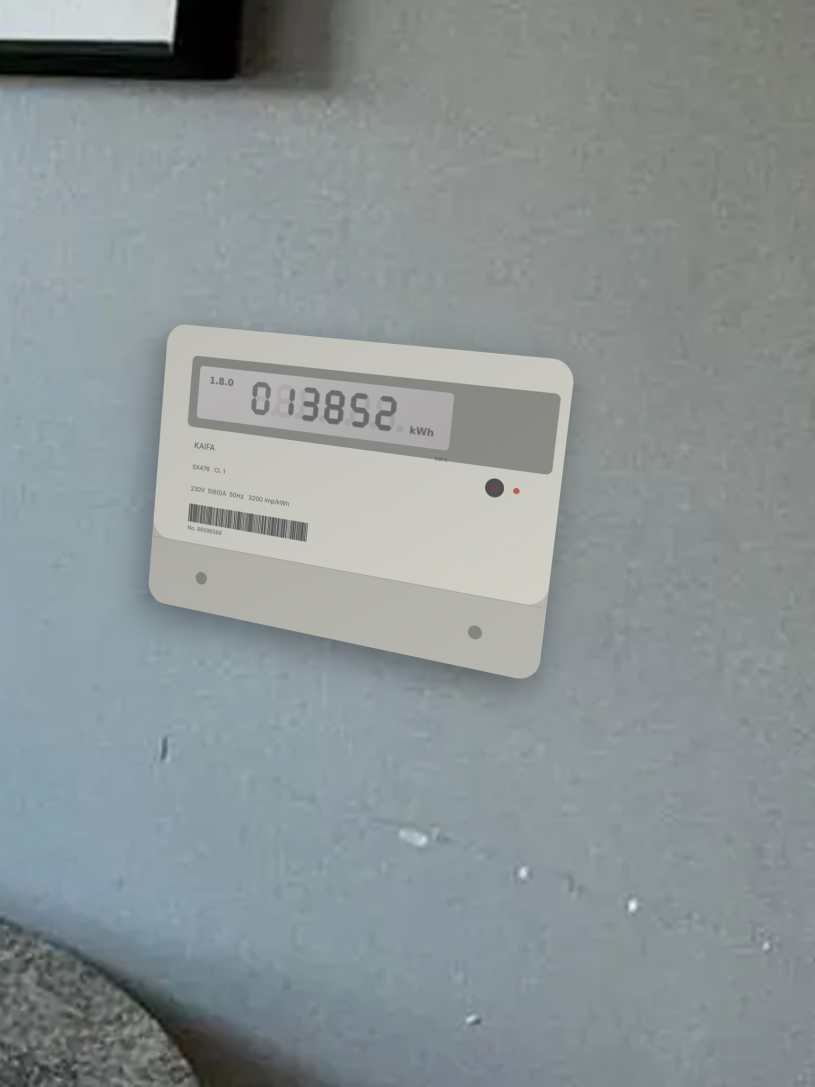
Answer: 13852 kWh
